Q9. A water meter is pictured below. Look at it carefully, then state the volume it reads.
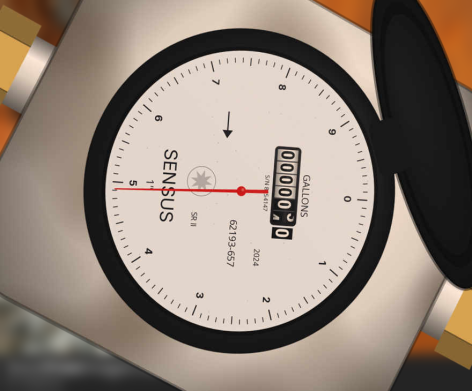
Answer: 34.9 gal
